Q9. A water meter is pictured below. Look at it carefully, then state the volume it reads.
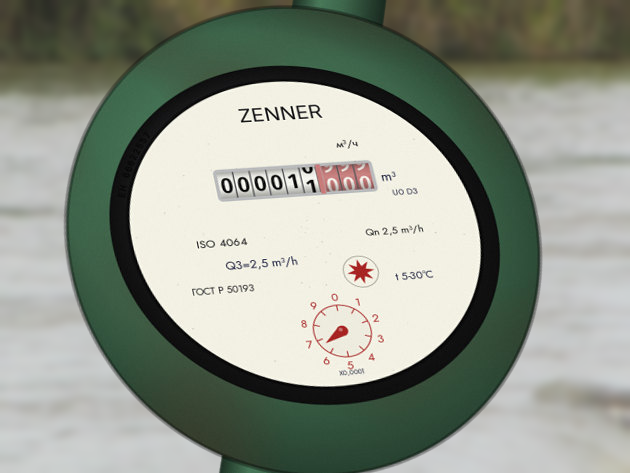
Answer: 10.9996 m³
